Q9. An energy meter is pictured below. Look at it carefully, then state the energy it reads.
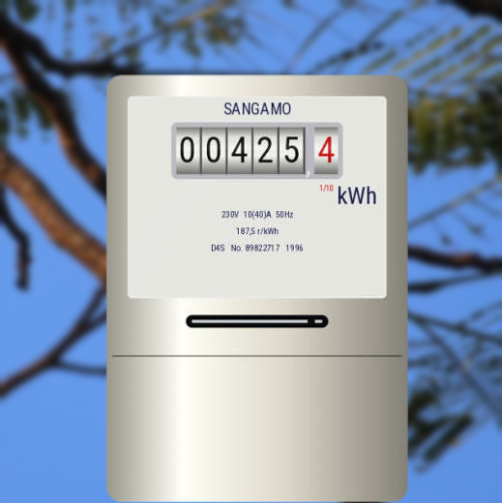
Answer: 425.4 kWh
